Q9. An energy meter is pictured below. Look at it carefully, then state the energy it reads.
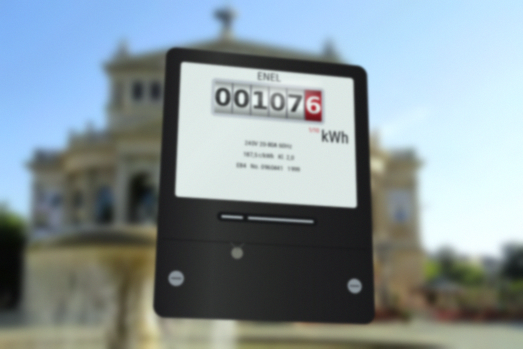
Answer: 107.6 kWh
